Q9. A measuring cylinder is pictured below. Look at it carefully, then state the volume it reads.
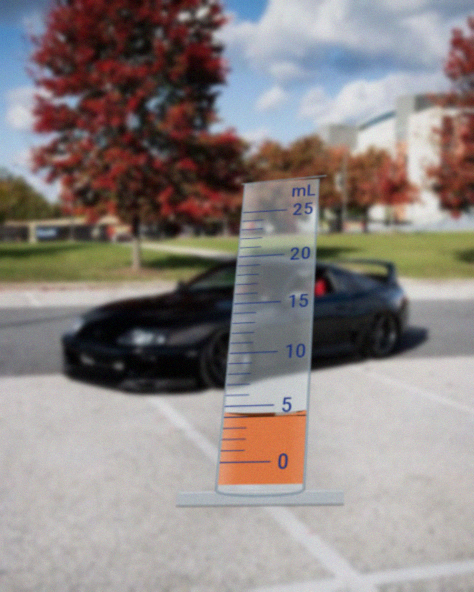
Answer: 4 mL
